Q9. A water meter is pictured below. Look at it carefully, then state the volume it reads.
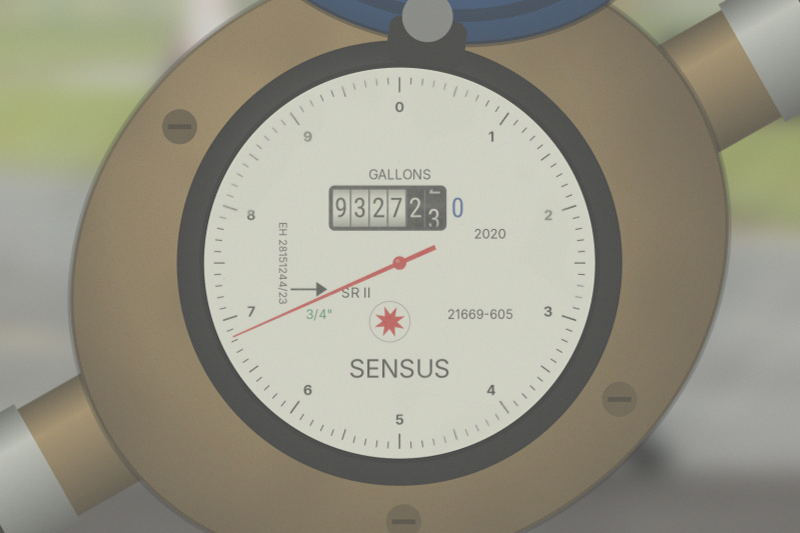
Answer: 9327226.8 gal
